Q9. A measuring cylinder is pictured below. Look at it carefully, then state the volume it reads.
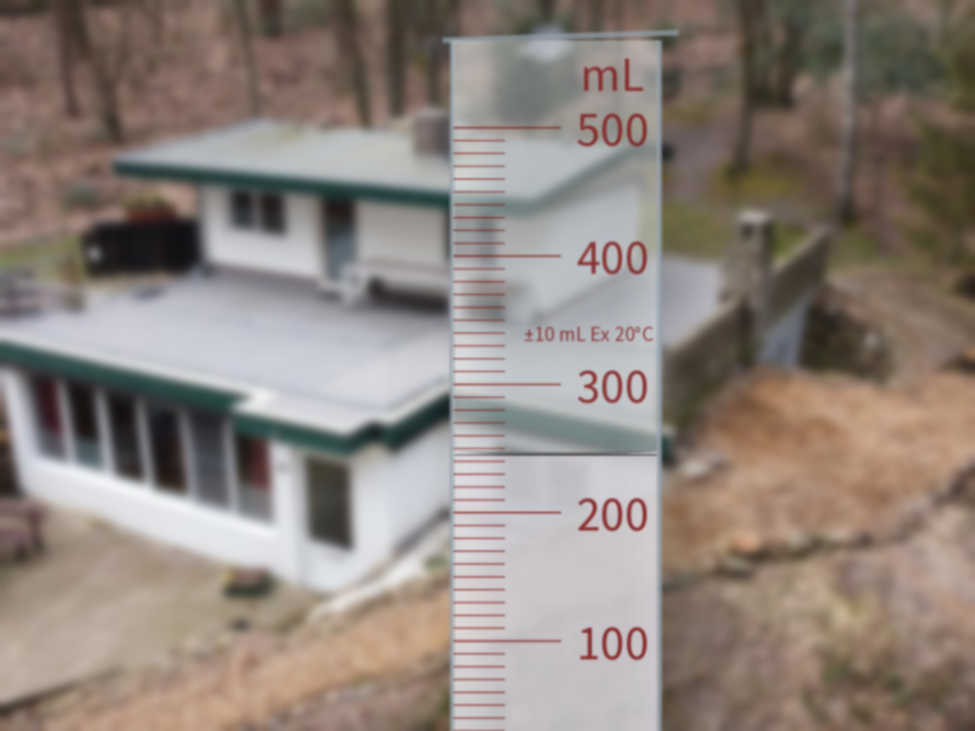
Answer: 245 mL
